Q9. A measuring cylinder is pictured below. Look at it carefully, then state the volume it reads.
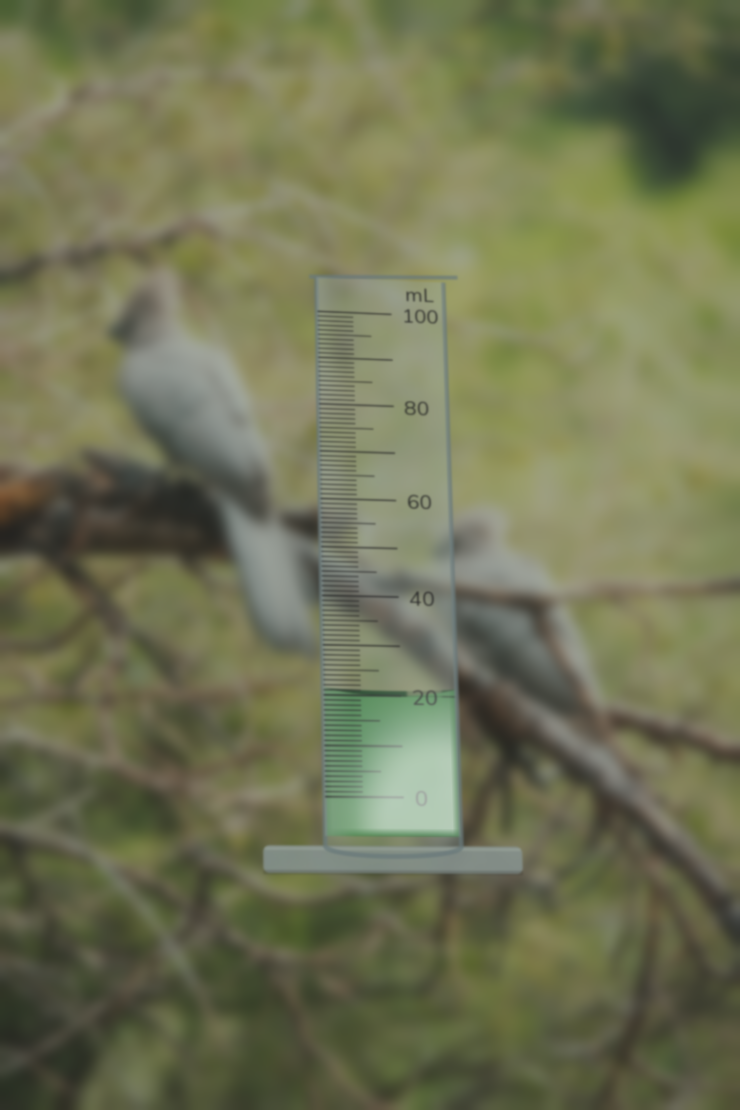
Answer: 20 mL
